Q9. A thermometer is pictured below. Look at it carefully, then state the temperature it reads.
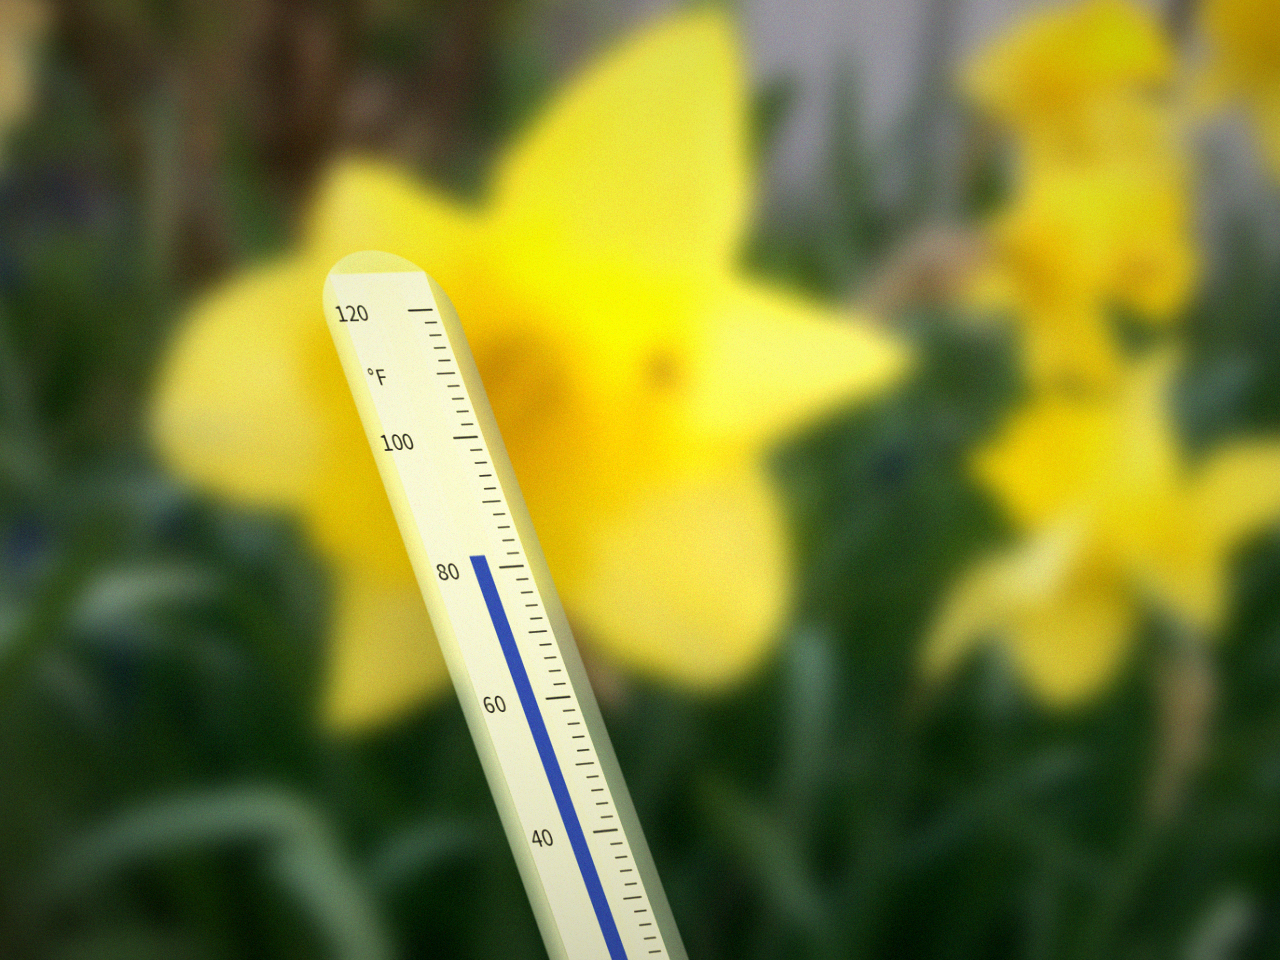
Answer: 82 °F
